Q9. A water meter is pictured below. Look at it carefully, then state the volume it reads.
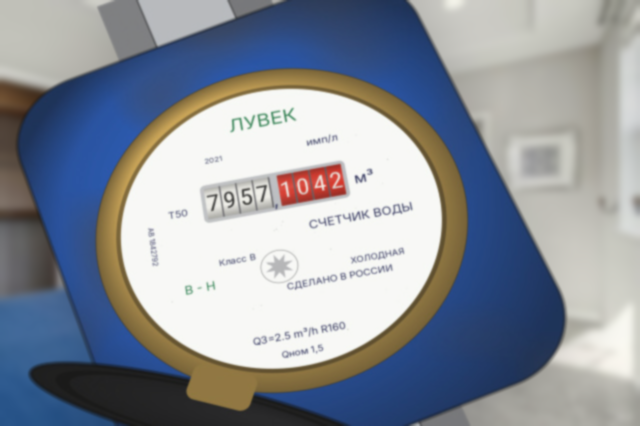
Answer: 7957.1042 m³
